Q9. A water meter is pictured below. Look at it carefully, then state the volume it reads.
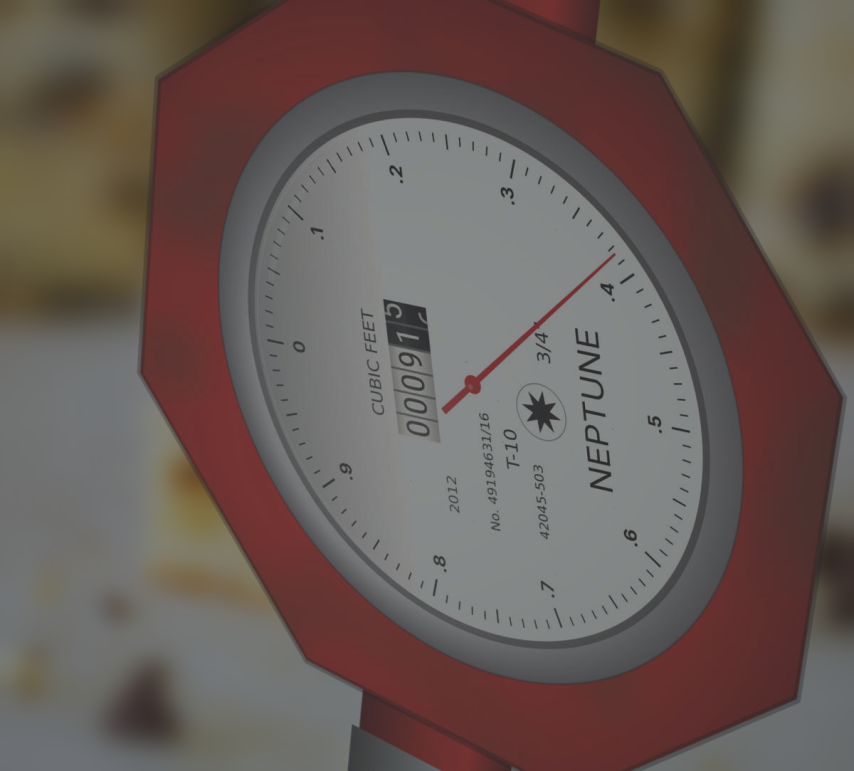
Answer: 915.38 ft³
